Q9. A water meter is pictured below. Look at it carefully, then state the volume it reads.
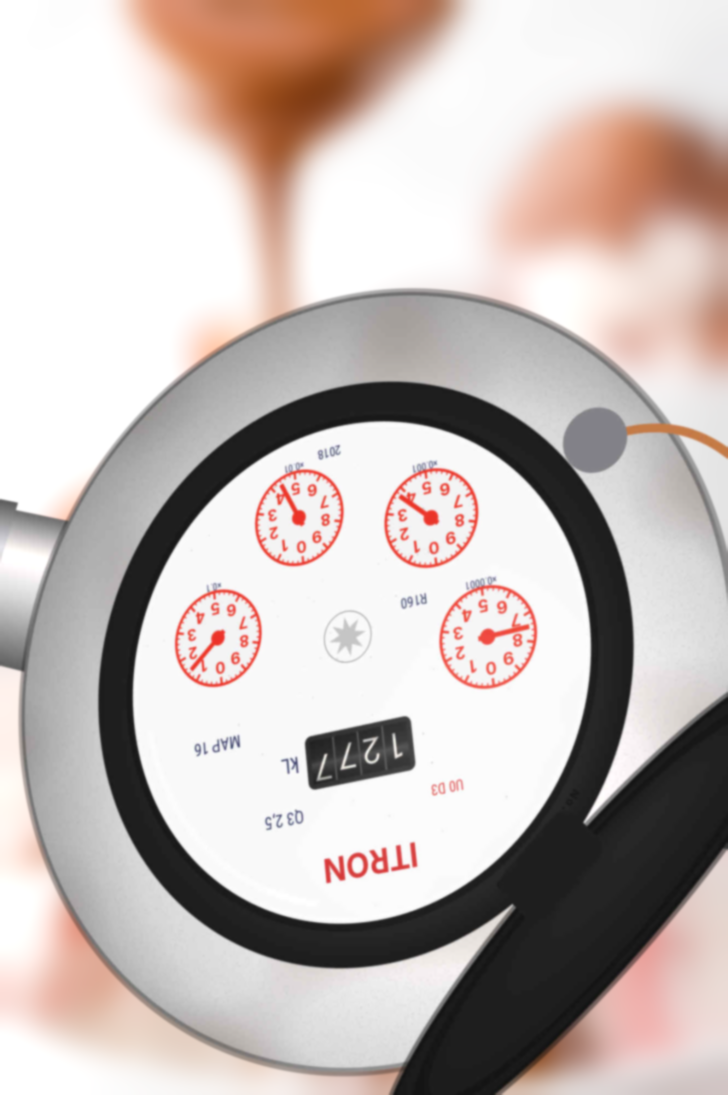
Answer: 1277.1437 kL
